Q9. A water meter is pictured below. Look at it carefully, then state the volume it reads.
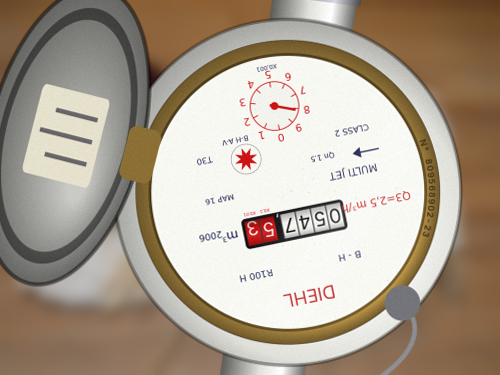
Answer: 547.528 m³
